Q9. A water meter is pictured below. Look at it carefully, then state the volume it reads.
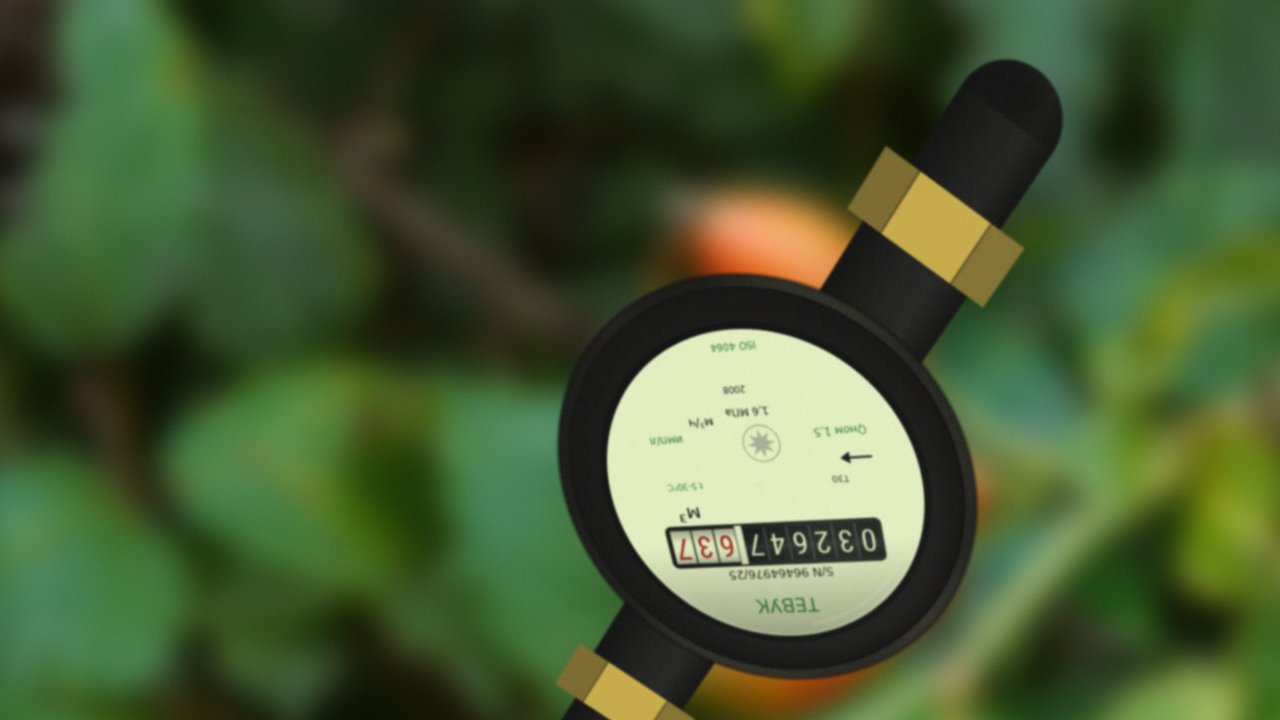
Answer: 32647.637 m³
